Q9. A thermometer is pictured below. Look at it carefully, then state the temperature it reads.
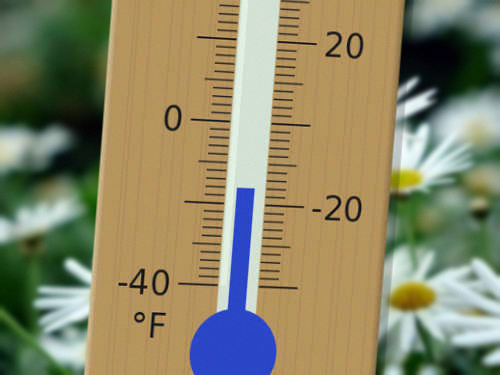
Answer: -16 °F
